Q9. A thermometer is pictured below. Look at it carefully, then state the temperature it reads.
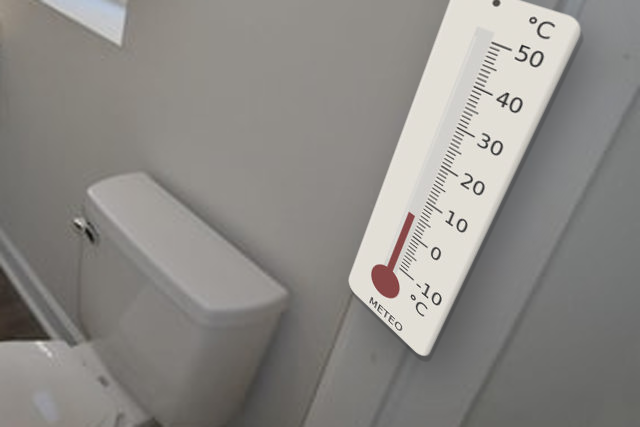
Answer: 5 °C
